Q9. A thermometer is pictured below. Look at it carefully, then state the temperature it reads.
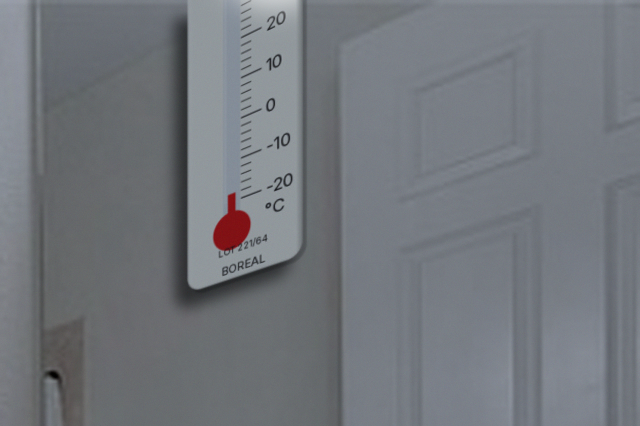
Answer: -18 °C
